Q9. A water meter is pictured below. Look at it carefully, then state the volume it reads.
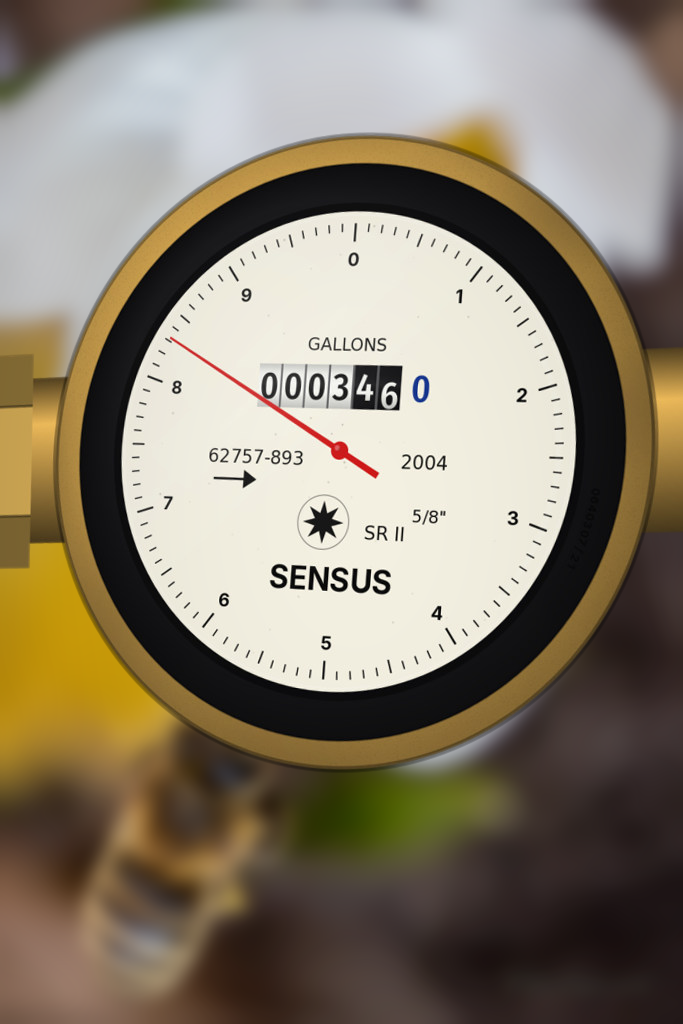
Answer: 3458.3 gal
